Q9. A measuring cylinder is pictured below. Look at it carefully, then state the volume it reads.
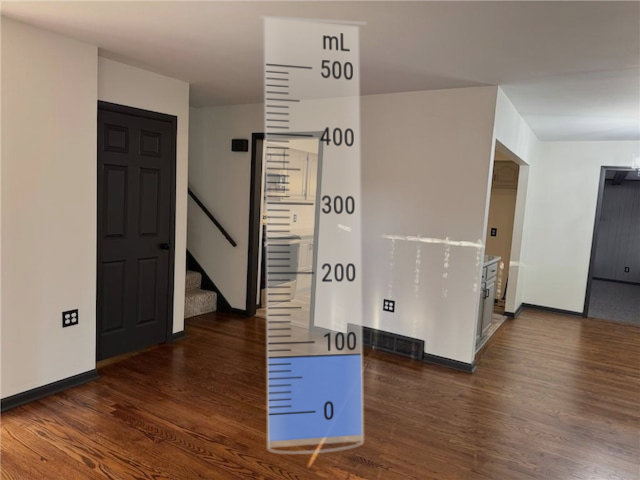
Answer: 80 mL
